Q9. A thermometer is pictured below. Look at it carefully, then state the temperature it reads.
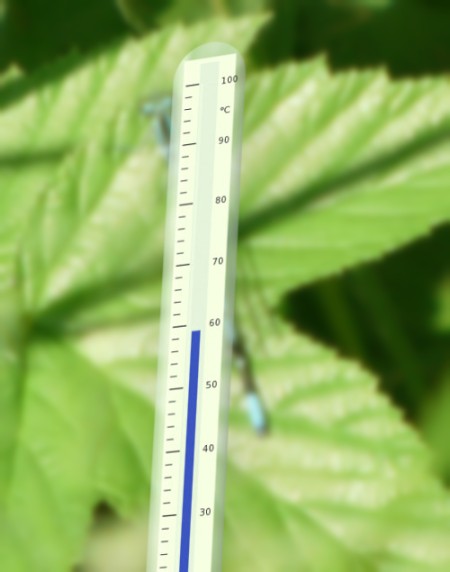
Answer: 59 °C
